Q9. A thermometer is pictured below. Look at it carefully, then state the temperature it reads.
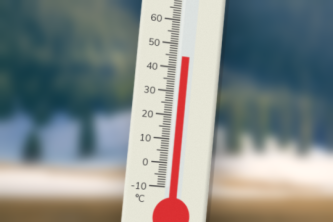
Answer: 45 °C
